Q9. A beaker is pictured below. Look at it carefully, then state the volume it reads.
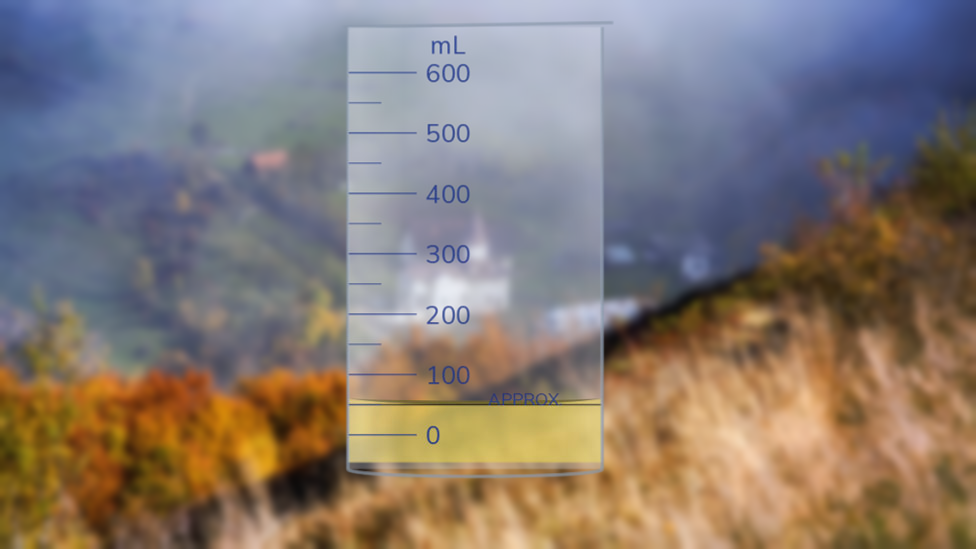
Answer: 50 mL
